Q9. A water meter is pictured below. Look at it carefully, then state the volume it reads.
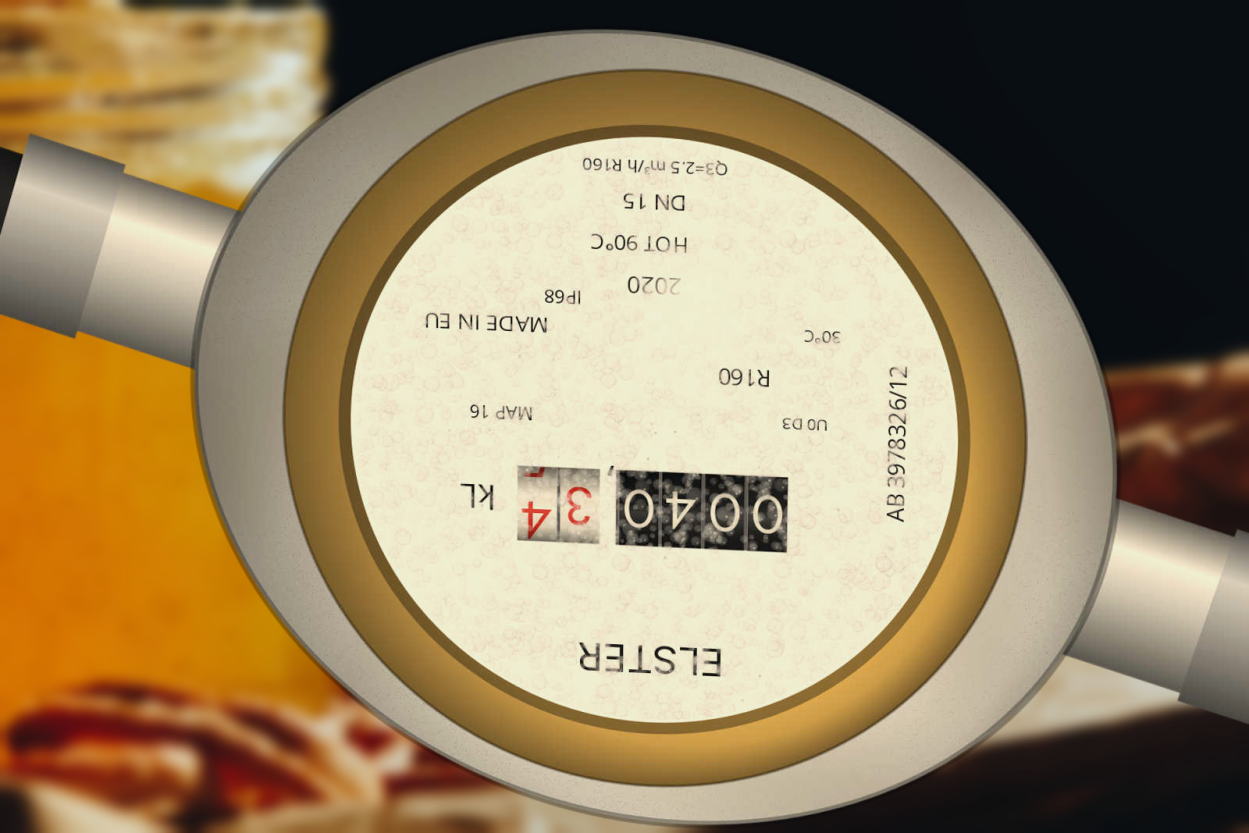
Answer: 40.34 kL
